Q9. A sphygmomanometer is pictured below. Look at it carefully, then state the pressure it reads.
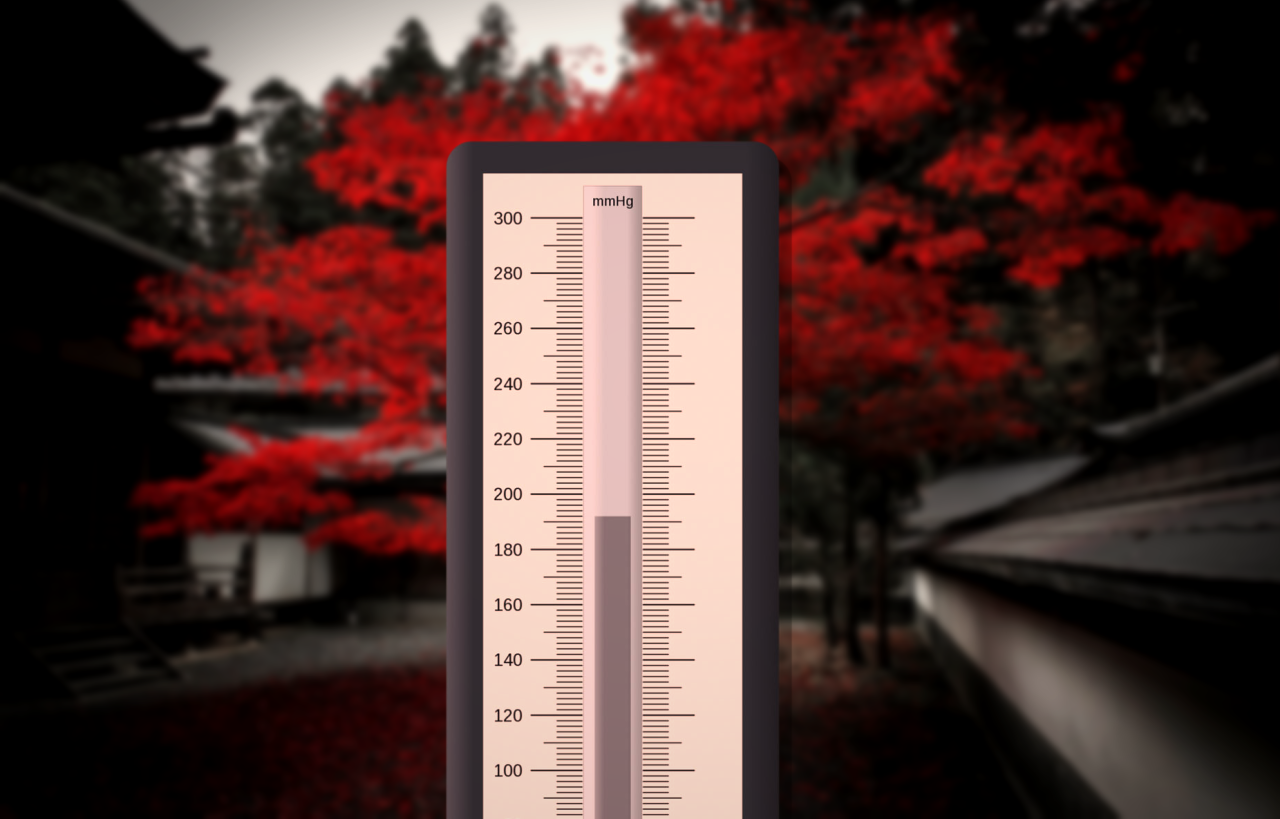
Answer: 192 mmHg
